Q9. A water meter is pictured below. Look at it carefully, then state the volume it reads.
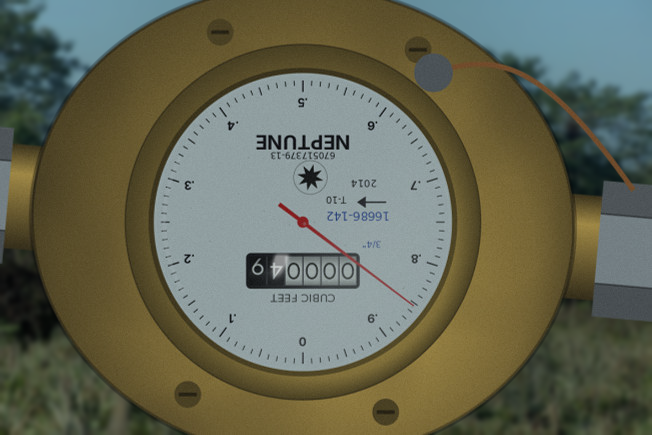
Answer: 48.85 ft³
